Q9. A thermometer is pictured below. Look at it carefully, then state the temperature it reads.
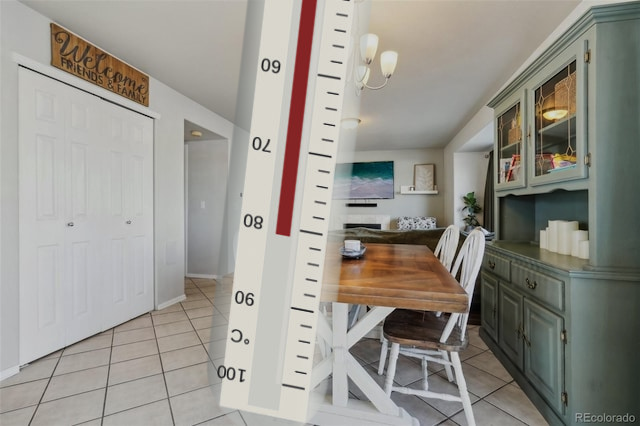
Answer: 81 °C
